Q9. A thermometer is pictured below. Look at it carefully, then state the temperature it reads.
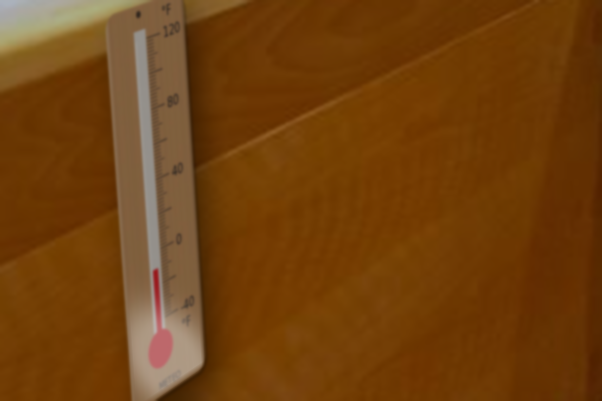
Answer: -10 °F
